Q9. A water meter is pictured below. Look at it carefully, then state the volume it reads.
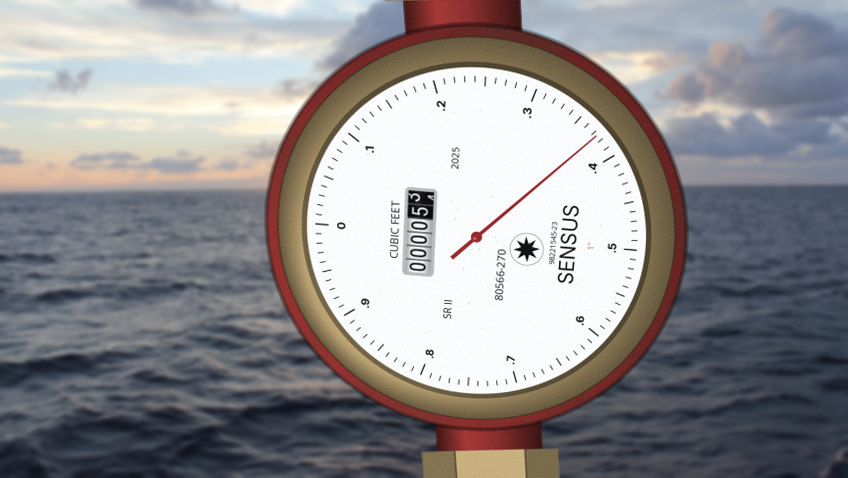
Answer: 53.37 ft³
